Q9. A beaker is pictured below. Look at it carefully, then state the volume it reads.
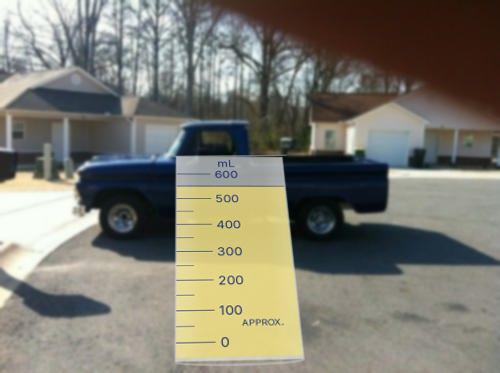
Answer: 550 mL
